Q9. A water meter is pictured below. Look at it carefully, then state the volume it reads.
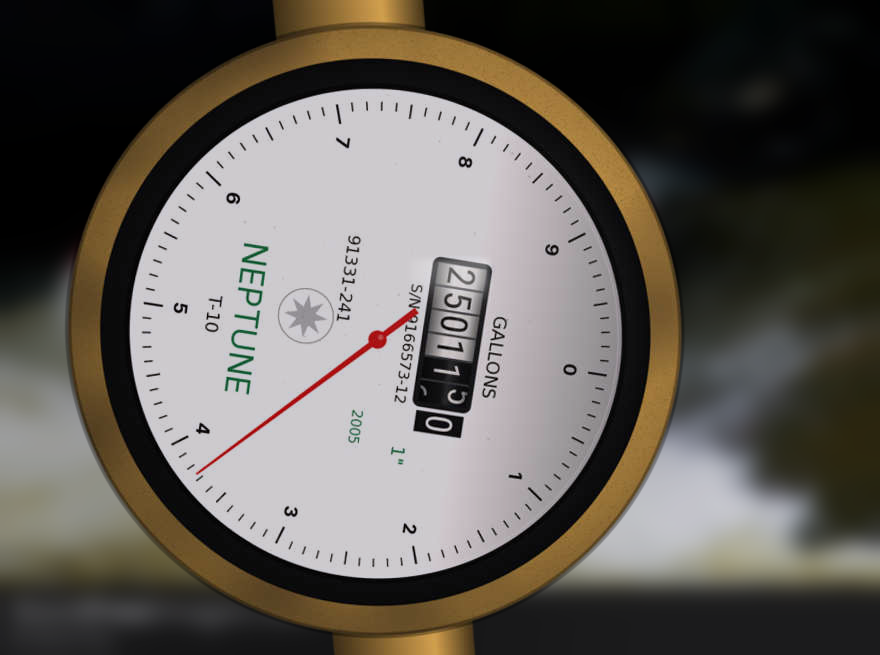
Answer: 2501153.7 gal
